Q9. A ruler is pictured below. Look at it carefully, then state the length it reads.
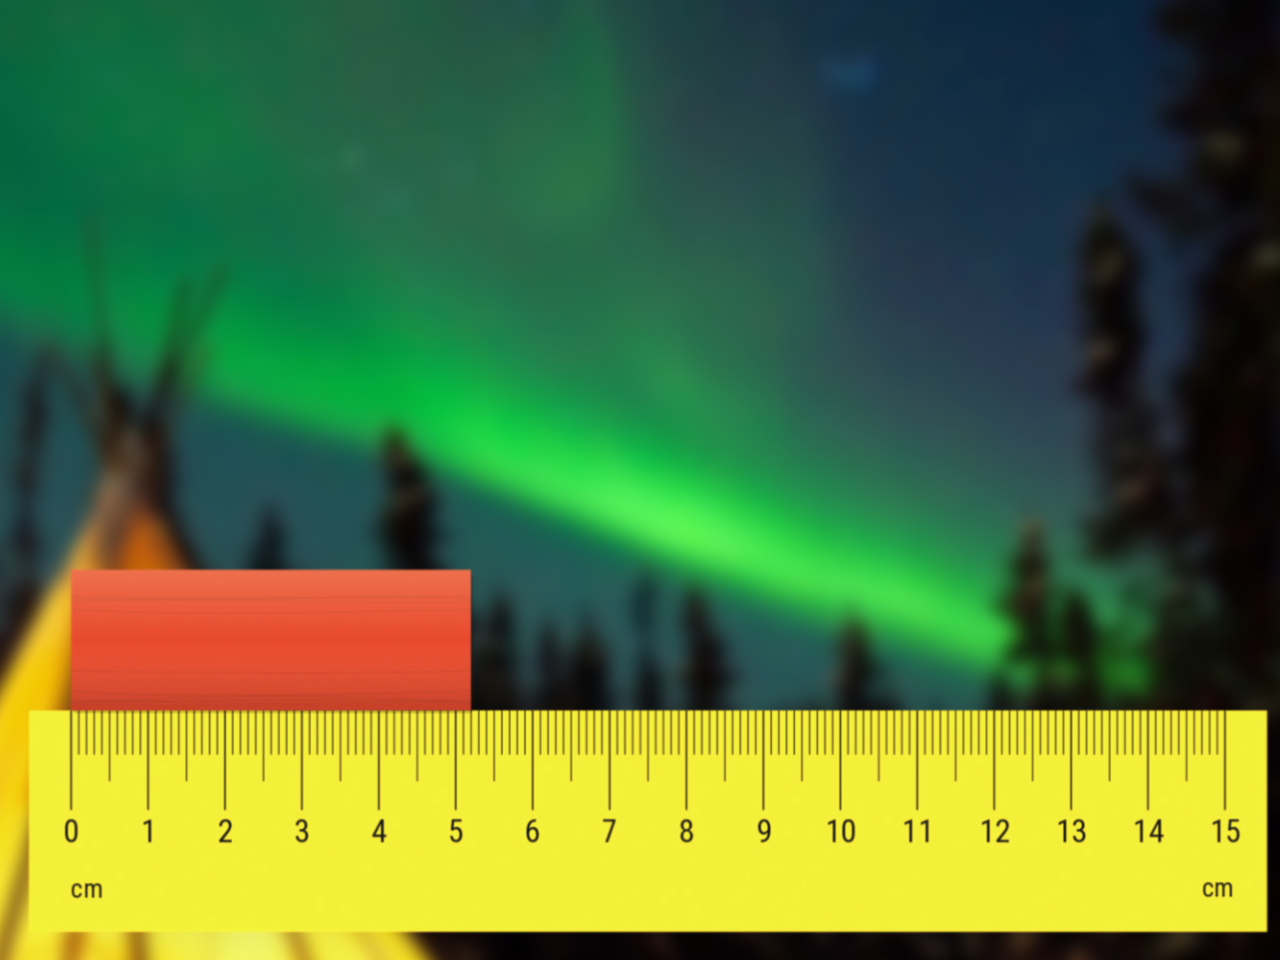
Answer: 5.2 cm
